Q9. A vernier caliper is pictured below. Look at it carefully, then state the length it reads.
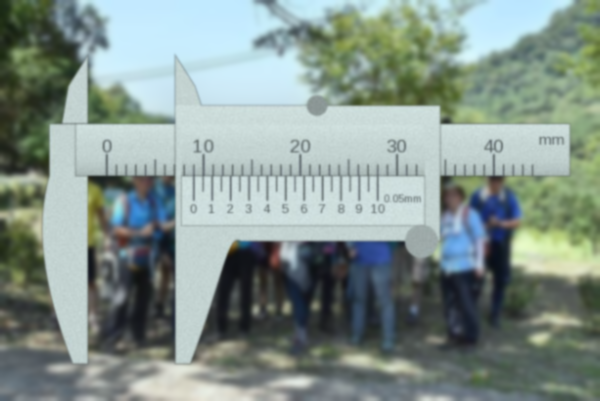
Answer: 9.0 mm
